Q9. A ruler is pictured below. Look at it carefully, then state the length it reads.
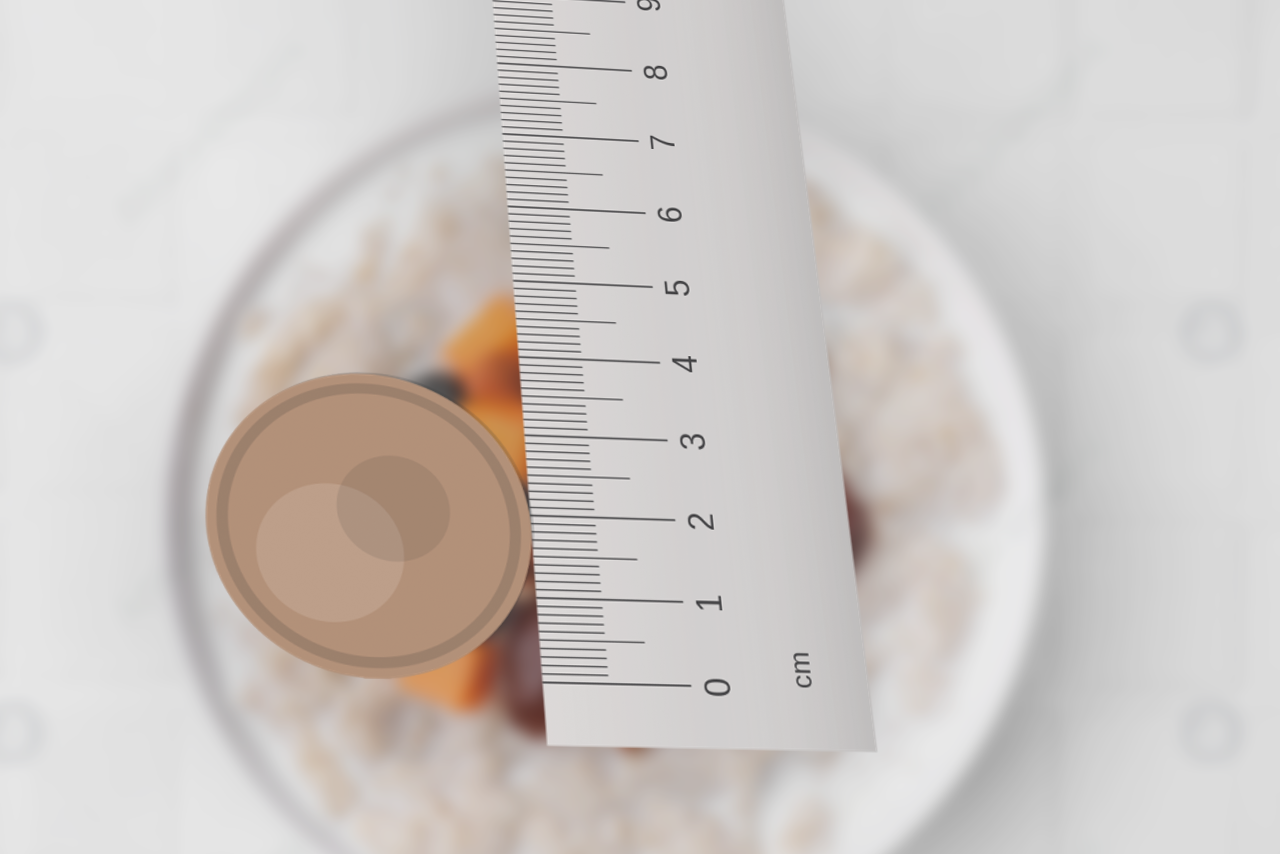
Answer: 3.7 cm
